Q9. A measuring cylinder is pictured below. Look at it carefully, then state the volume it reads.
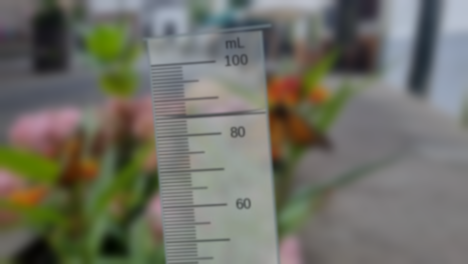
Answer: 85 mL
